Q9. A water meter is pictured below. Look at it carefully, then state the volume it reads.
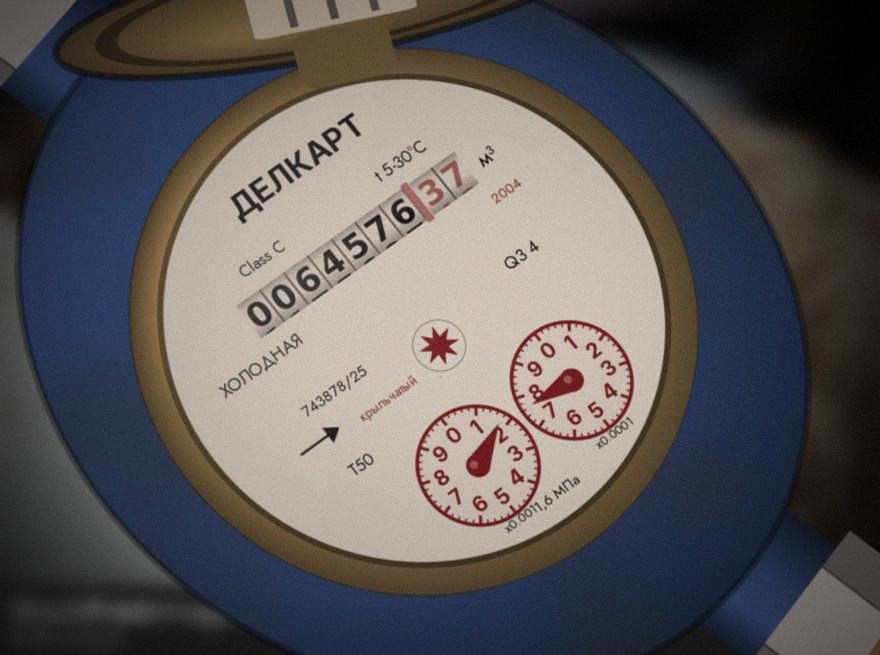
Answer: 64576.3717 m³
